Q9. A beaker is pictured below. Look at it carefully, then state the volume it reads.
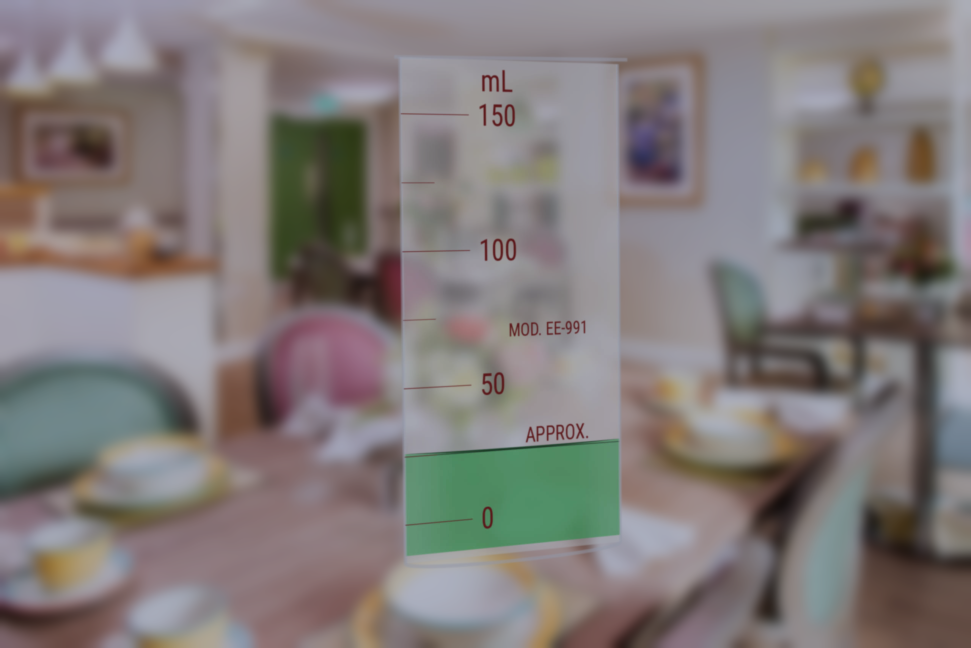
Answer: 25 mL
